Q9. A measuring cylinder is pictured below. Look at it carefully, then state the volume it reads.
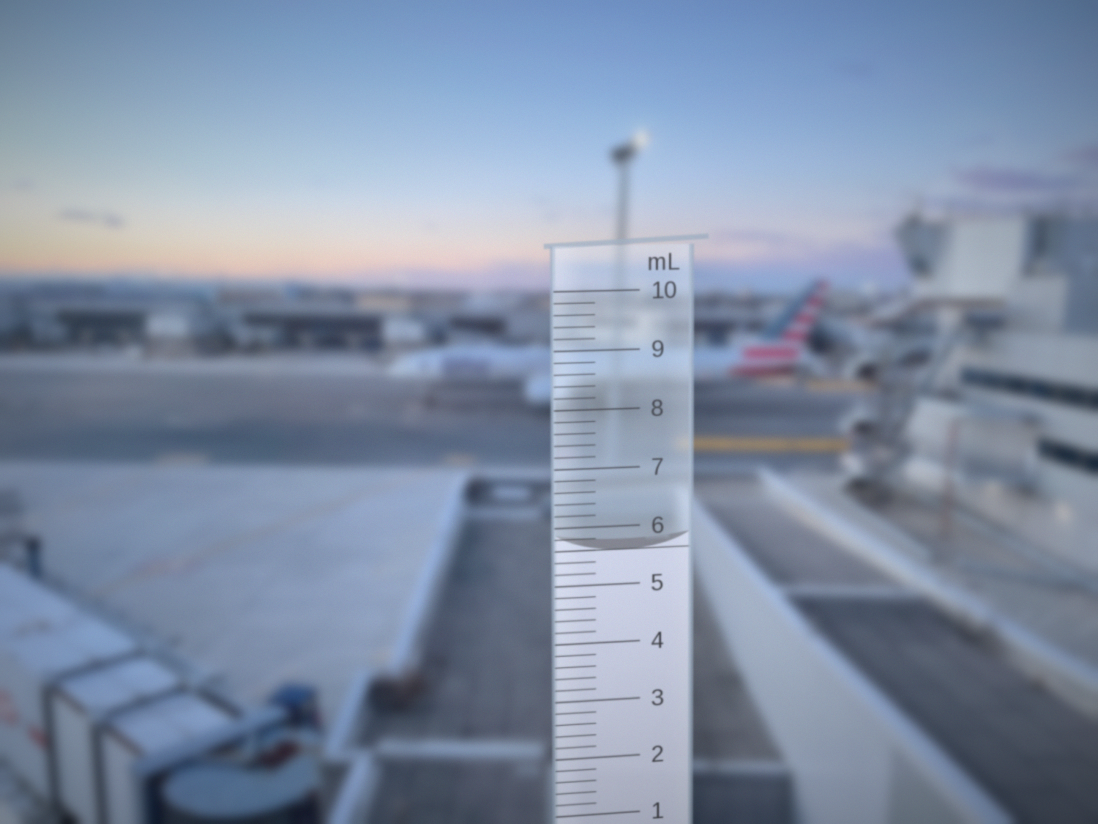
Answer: 5.6 mL
